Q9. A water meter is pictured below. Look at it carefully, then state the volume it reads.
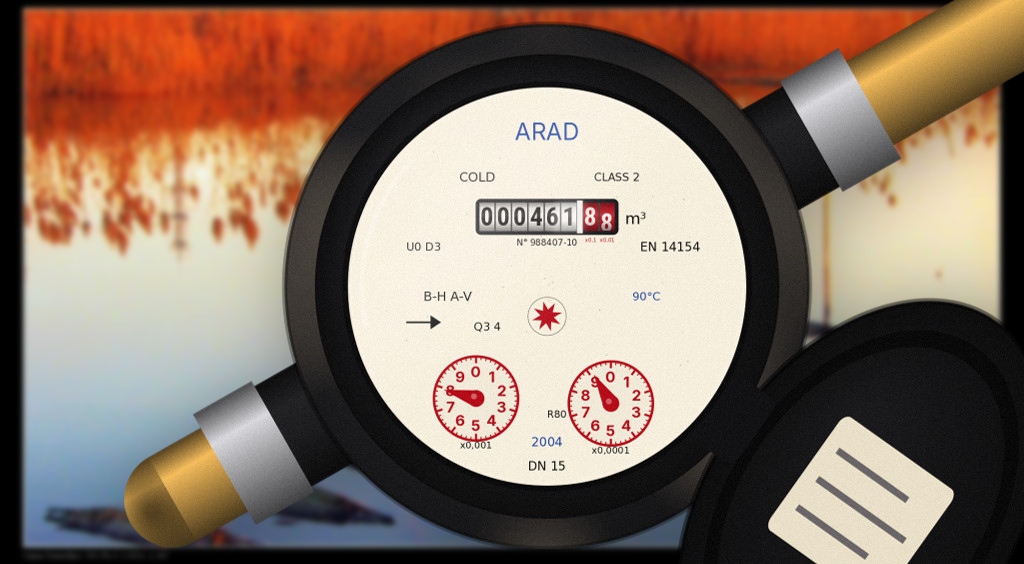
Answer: 461.8779 m³
